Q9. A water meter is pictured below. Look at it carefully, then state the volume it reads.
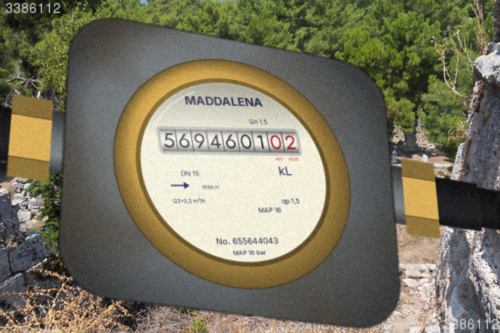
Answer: 5694601.02 kL
